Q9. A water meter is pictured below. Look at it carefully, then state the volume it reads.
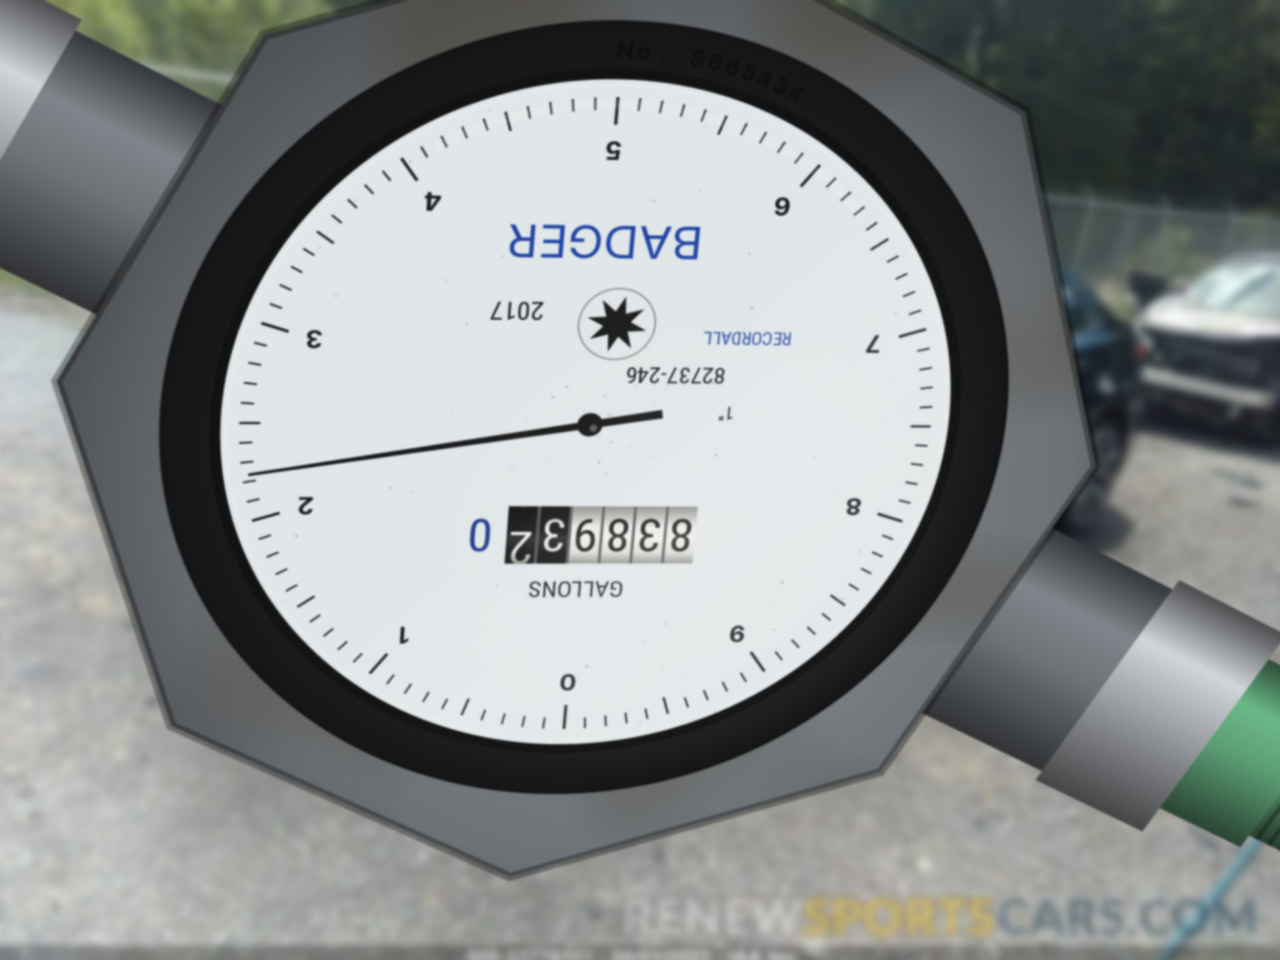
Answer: 8389322.2 gal
